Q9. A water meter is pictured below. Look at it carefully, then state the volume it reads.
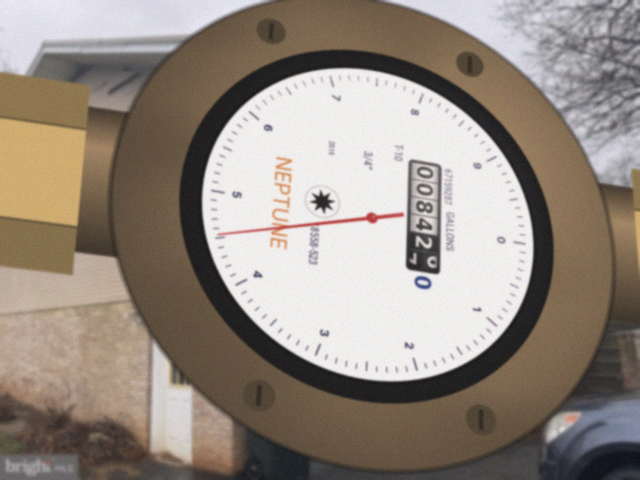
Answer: 84264.5 gal
